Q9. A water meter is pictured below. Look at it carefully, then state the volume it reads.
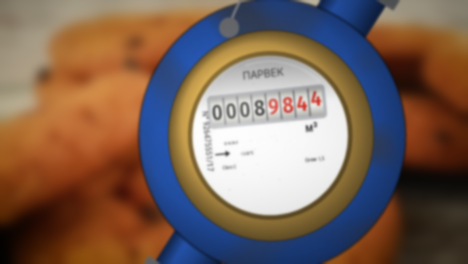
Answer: 8.9844 m³
